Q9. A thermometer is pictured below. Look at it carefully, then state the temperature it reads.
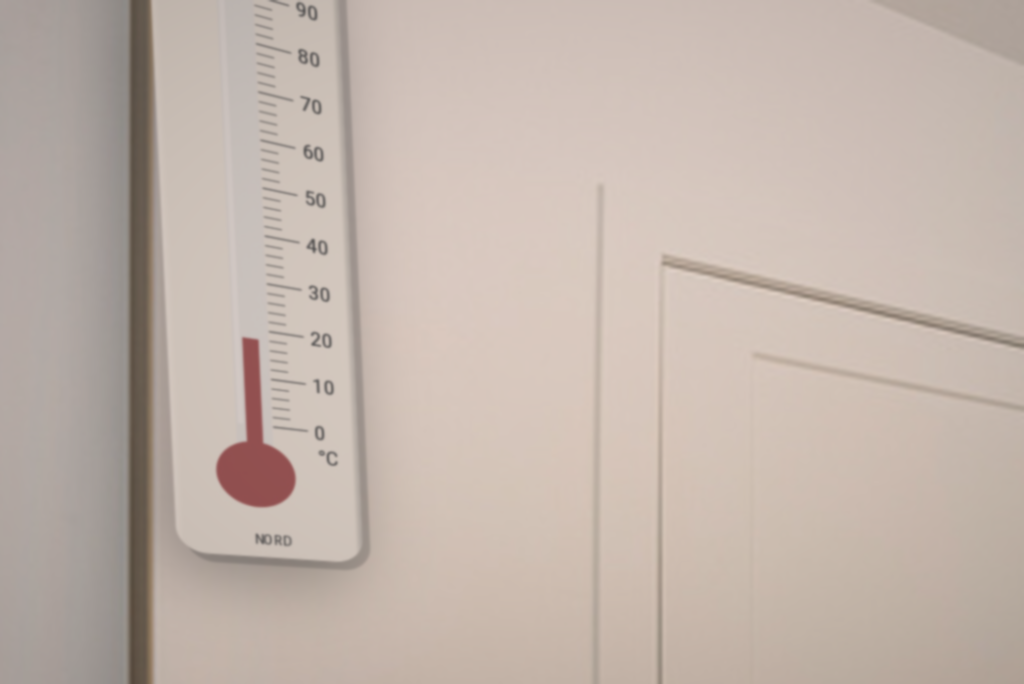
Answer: 18 °C
